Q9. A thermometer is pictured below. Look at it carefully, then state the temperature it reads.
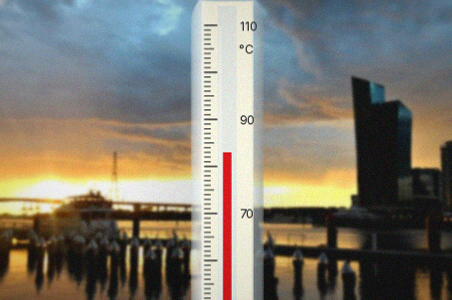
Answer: 83 °C
